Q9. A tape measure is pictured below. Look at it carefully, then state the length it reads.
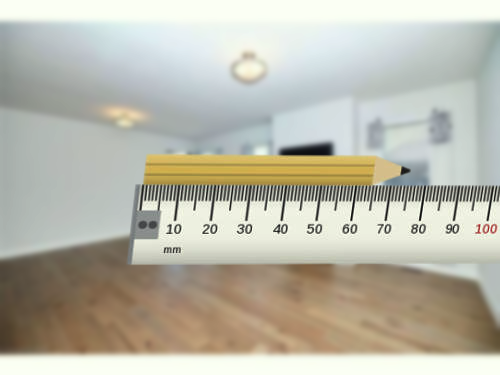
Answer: 75 mm
